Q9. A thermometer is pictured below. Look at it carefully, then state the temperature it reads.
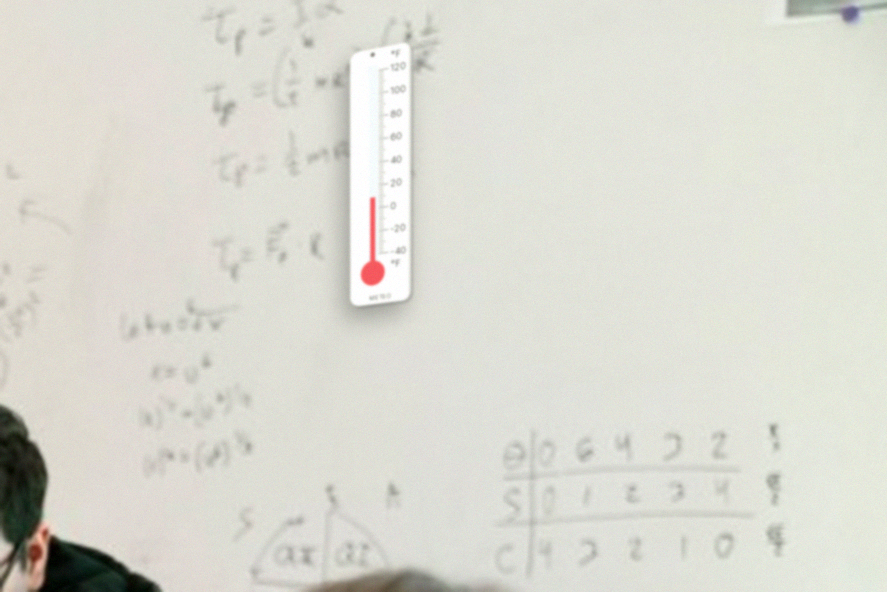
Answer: 10 °F
